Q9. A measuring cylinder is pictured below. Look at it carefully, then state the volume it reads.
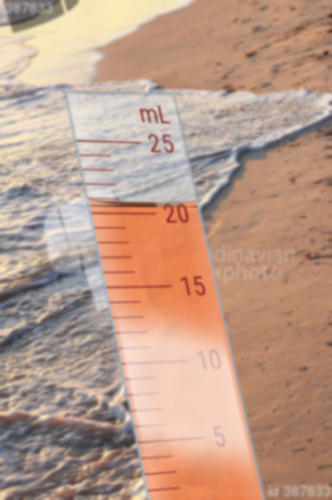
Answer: 20.5 mL
